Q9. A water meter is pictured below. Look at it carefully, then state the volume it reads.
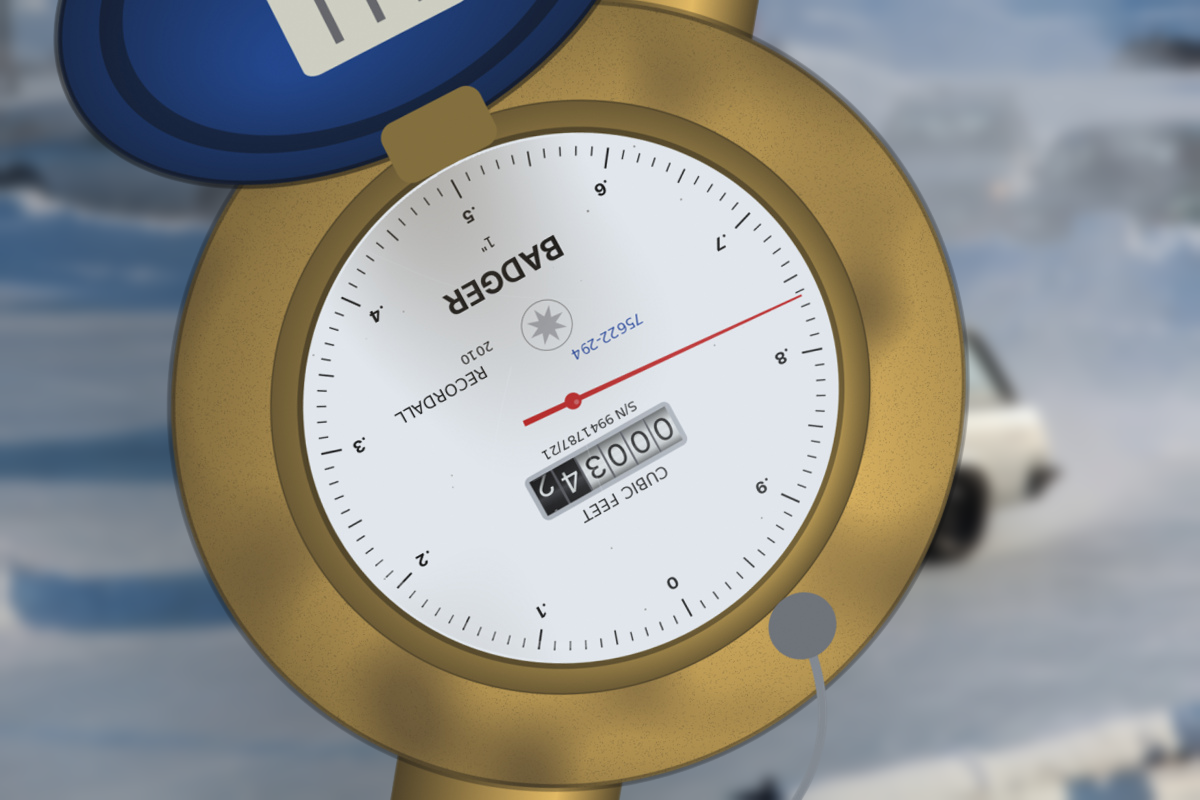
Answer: 341.76 ft³
